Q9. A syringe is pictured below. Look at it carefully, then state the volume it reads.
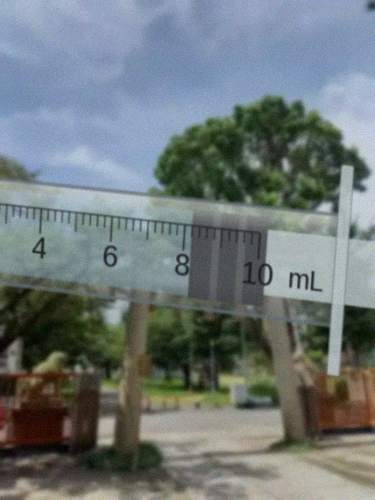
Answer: 8.2 mL
